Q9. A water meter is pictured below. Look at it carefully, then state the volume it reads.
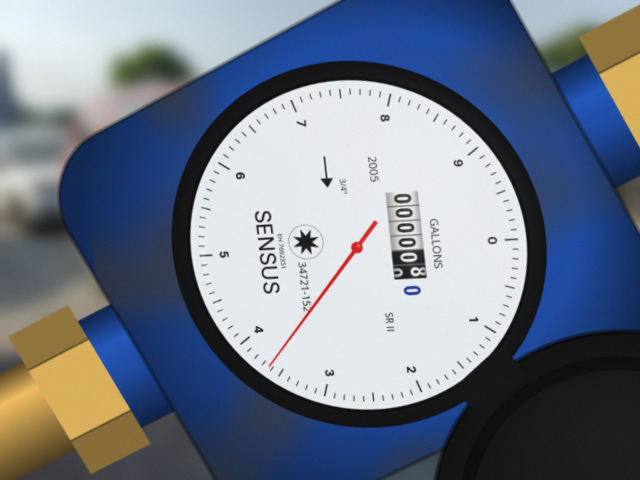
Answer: 83.6 gal
